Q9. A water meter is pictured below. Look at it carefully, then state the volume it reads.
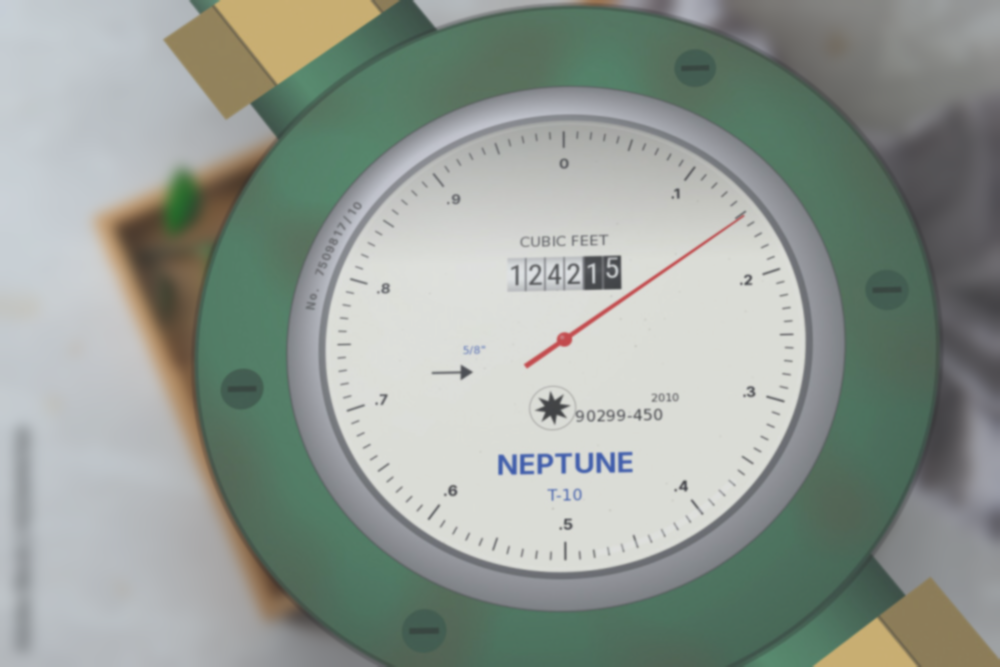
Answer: 124215.15 ft³
